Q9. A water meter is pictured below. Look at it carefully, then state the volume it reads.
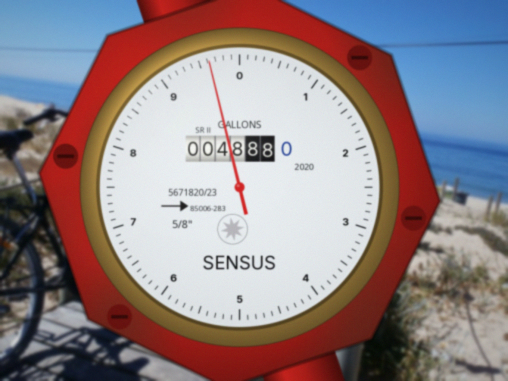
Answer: 48879.6 gal
